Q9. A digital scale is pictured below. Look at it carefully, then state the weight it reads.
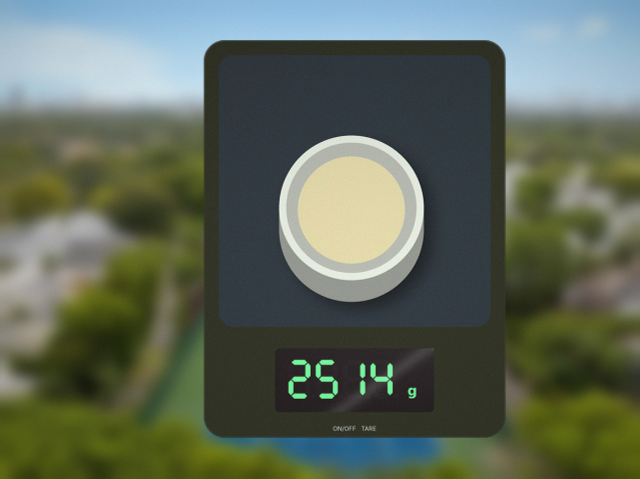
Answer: 2514 g
